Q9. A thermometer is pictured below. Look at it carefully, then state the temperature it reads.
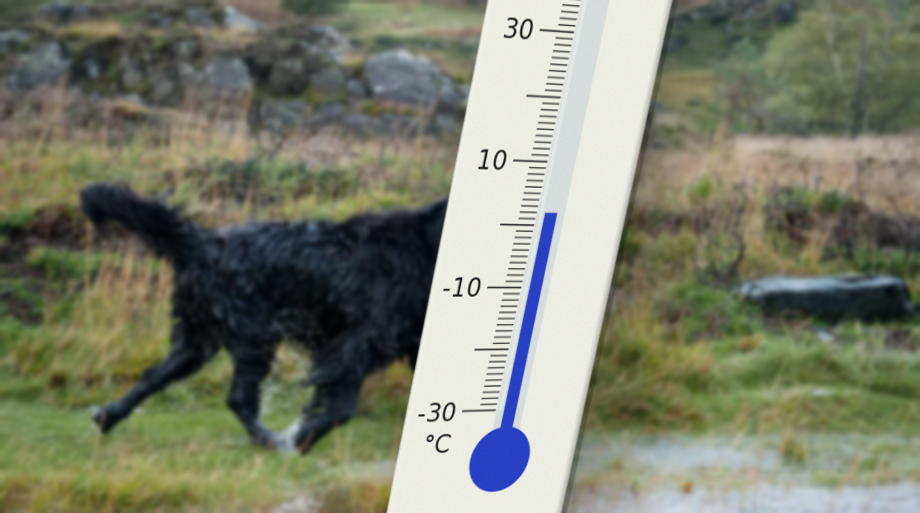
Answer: 2 °C
